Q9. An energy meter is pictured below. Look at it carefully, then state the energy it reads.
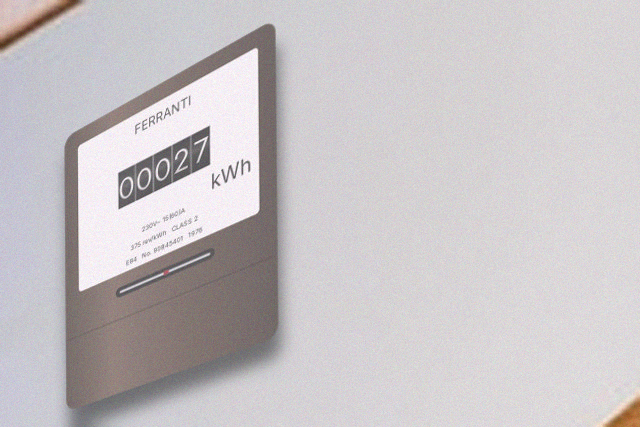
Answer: 27 kWh
